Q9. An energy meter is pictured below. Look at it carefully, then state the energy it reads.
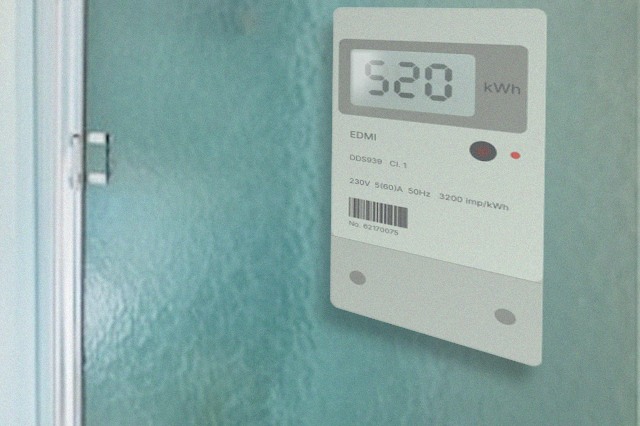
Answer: 520 kWh
